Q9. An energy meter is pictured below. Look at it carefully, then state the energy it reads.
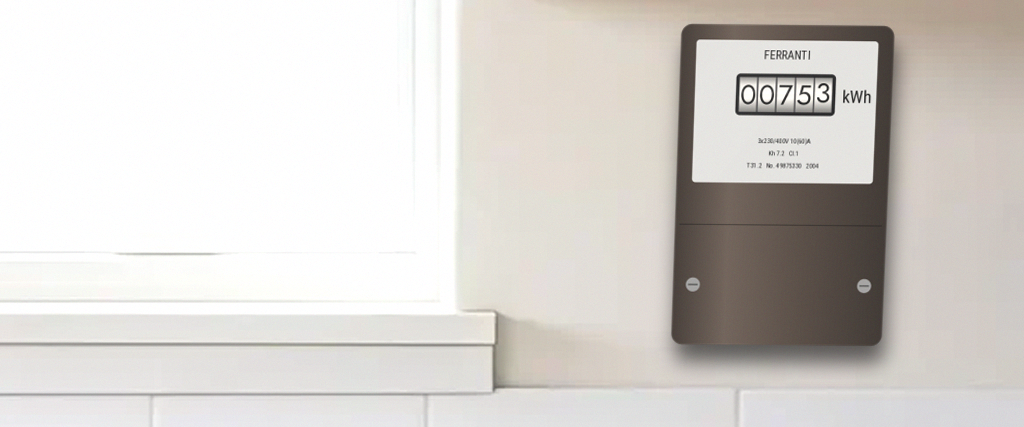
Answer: 753 kWh
